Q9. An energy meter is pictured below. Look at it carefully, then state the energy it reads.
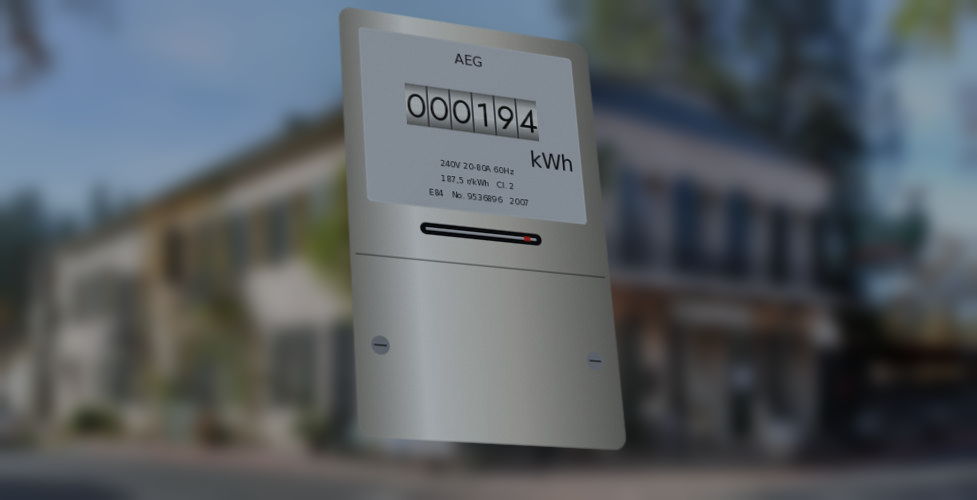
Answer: 194 kWh
